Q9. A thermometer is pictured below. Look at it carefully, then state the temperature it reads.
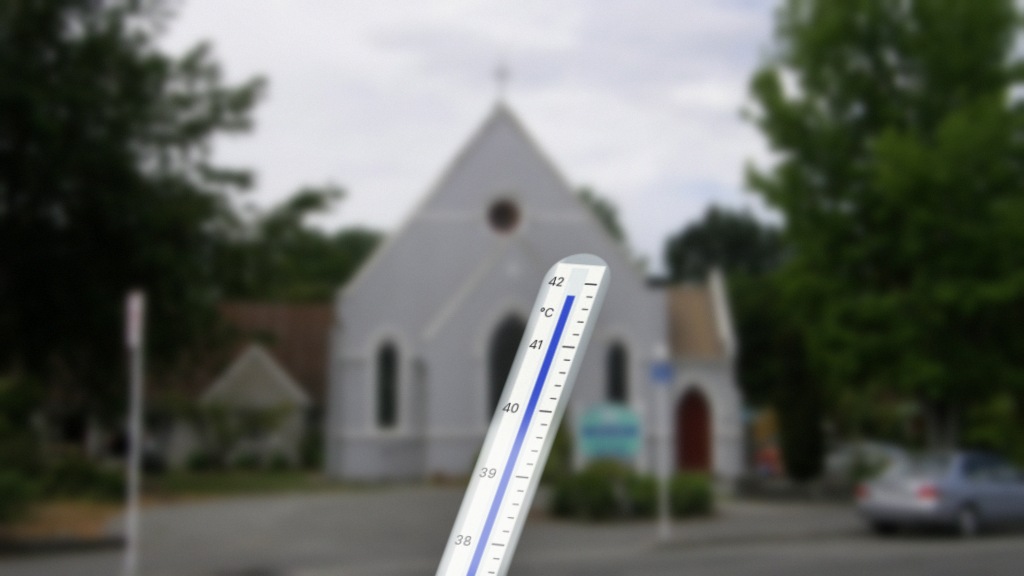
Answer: 41.8 °C
